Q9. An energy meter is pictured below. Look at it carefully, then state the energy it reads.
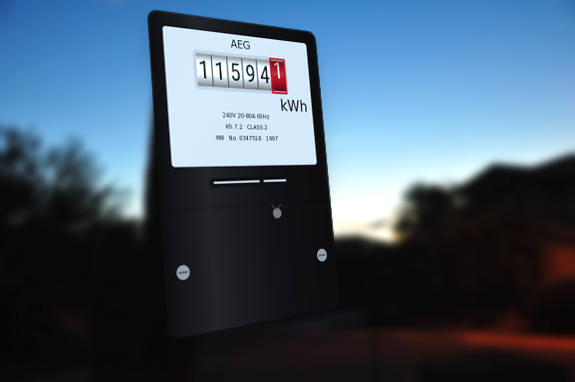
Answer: 11594.1 kWh
